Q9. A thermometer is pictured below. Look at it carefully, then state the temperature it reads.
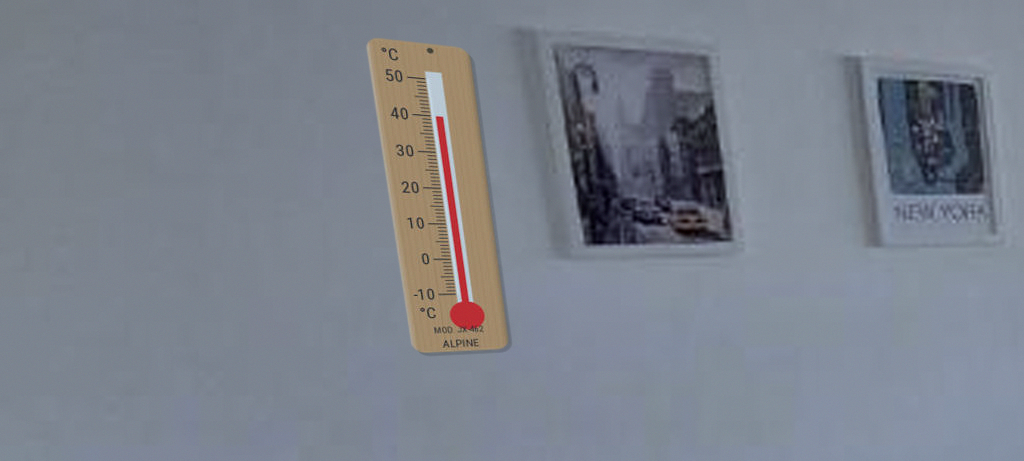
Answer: 40 °C
